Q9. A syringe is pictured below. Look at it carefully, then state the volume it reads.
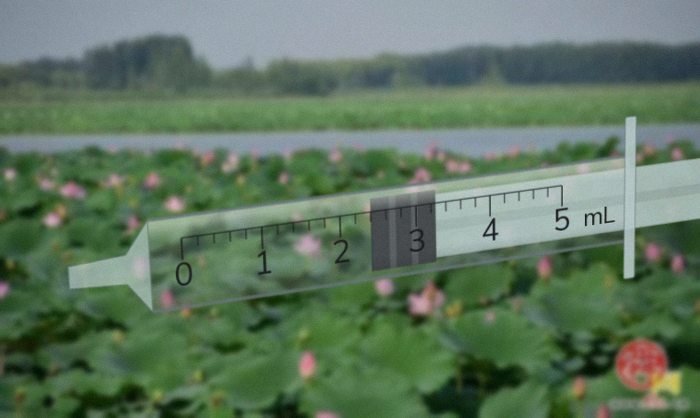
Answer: 2.4 mL
